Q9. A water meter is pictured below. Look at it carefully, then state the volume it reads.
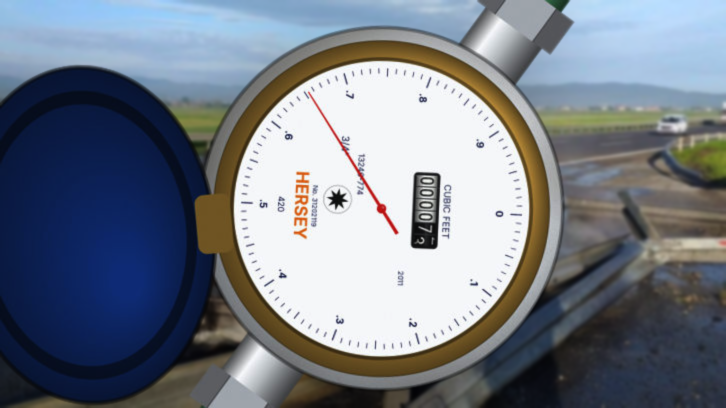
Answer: 72.65 ft³
